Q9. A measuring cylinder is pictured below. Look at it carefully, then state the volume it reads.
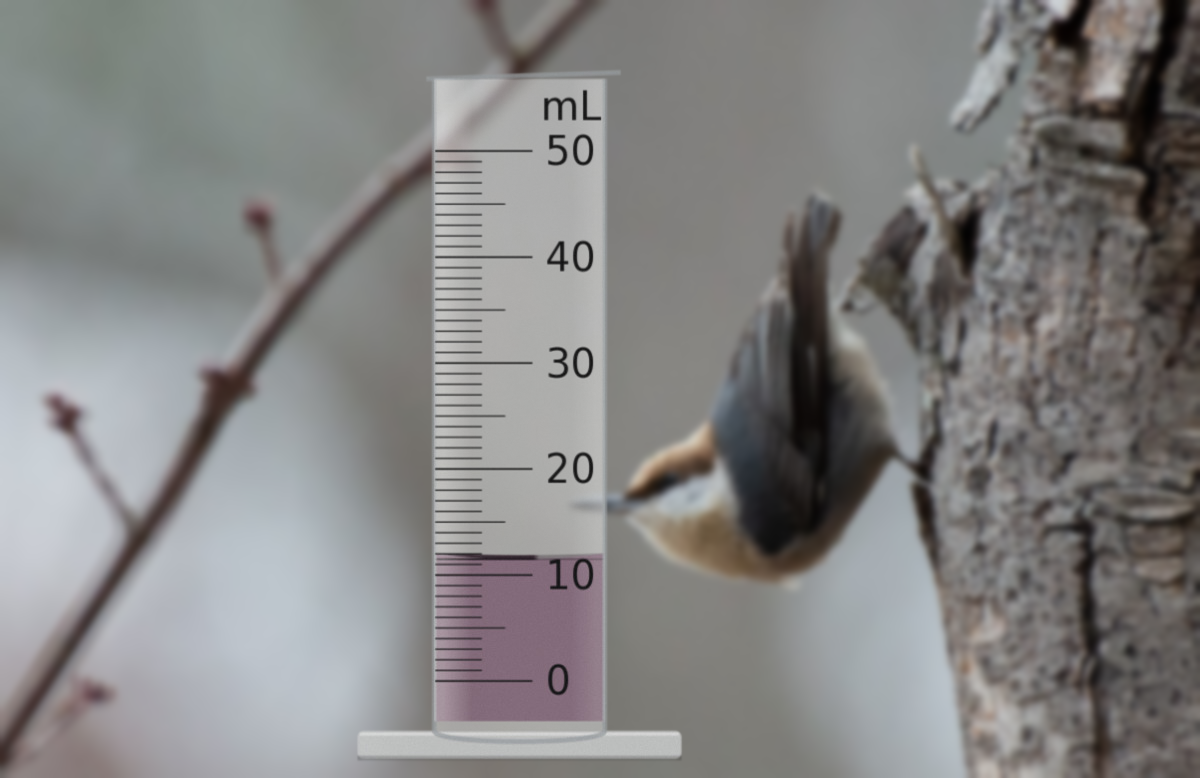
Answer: 11.5 mL
